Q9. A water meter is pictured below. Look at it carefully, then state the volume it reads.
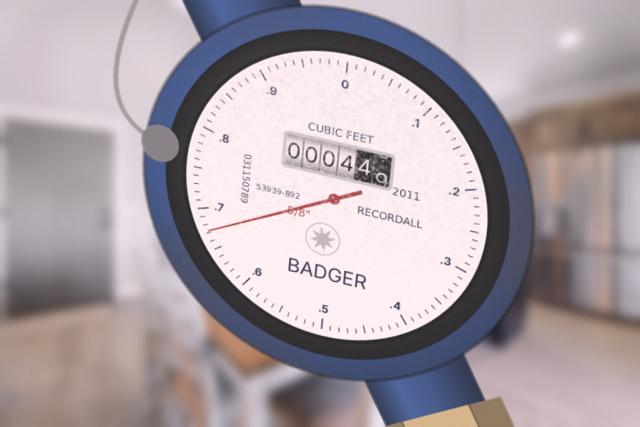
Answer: 448.67 ft³
